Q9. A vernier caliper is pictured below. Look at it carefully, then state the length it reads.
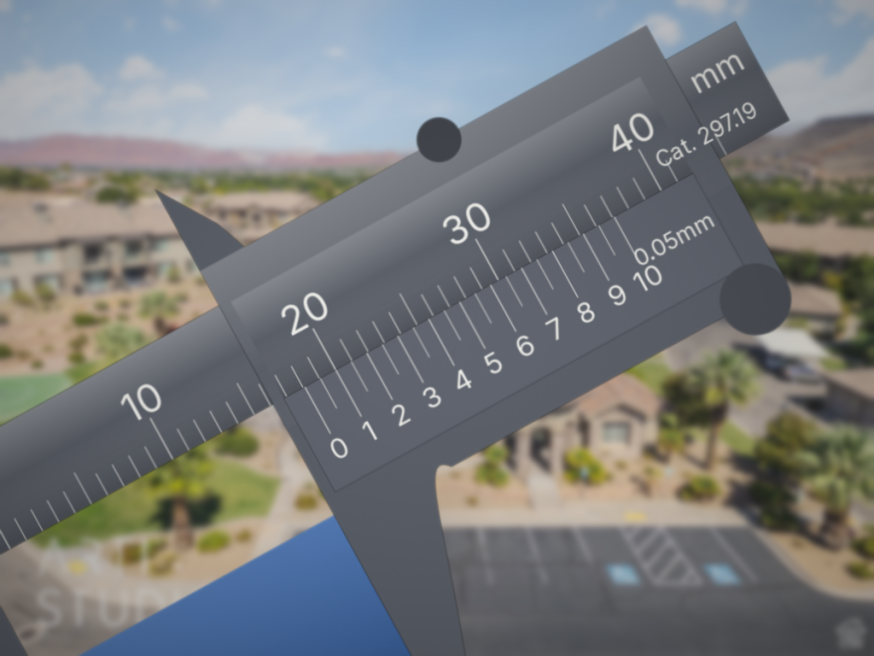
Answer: 18.1 mm
